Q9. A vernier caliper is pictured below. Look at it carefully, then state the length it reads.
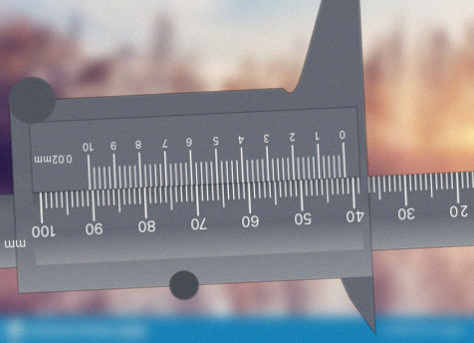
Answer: 41.5 mm
